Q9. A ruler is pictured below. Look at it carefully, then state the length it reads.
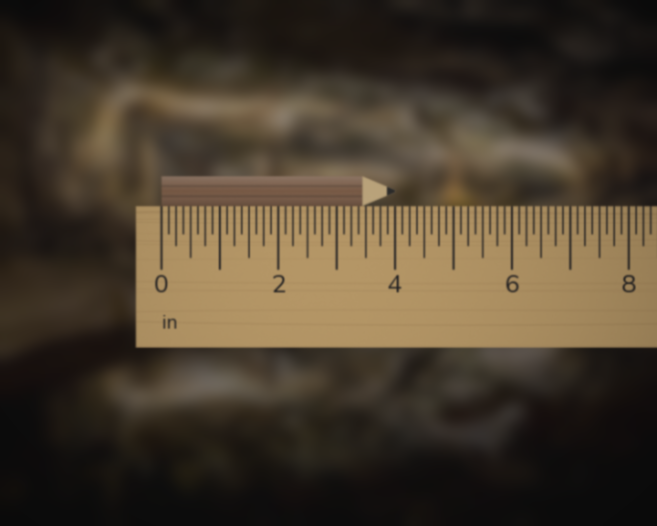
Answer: 4 in
